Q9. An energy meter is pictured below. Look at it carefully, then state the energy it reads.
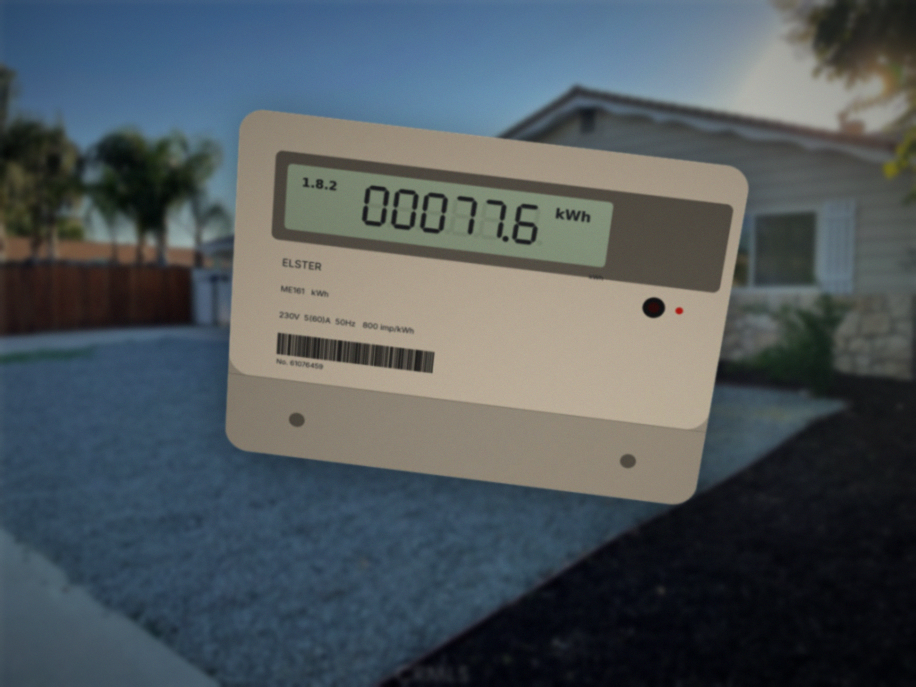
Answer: 77.6 kWh
